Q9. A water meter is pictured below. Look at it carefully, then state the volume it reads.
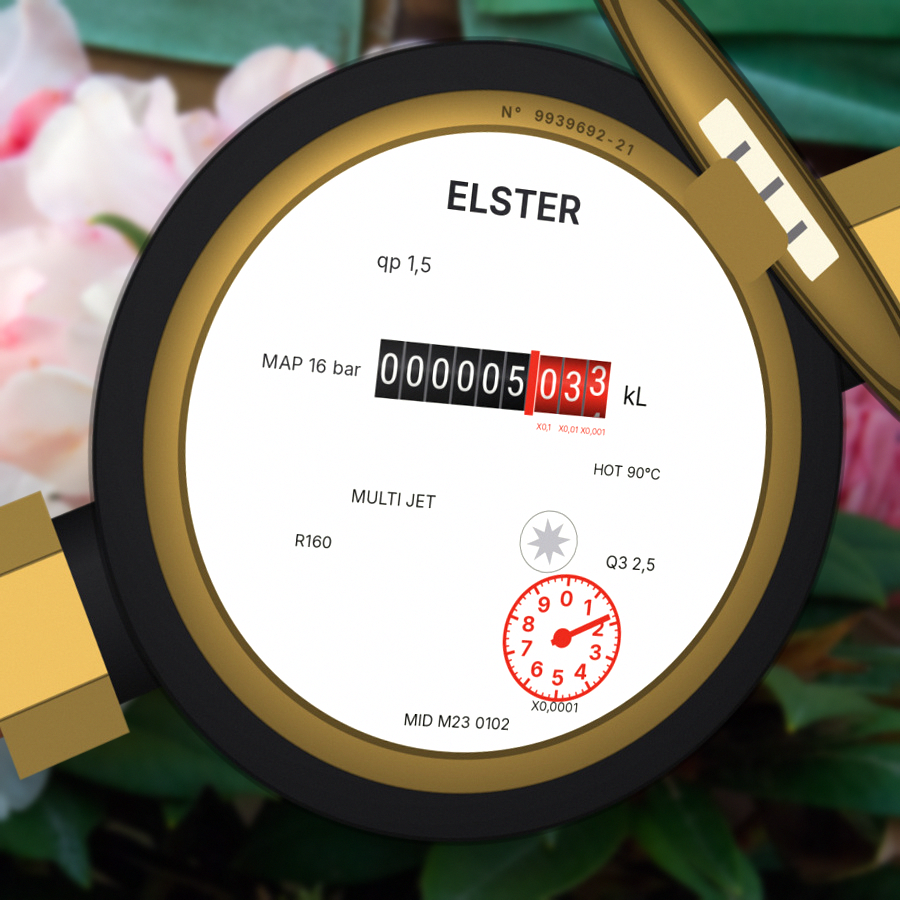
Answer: 5.0331 kL
